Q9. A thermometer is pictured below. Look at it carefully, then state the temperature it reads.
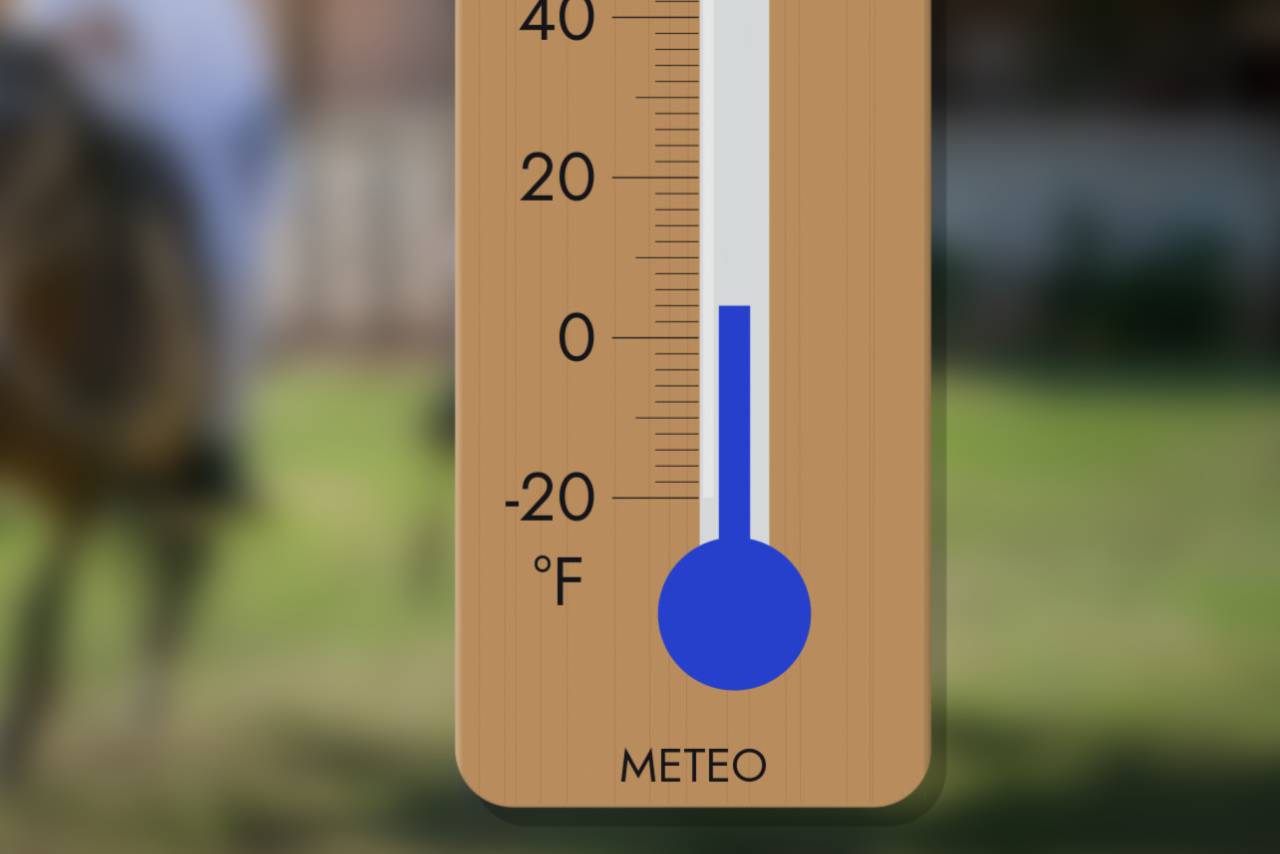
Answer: 4 °F
